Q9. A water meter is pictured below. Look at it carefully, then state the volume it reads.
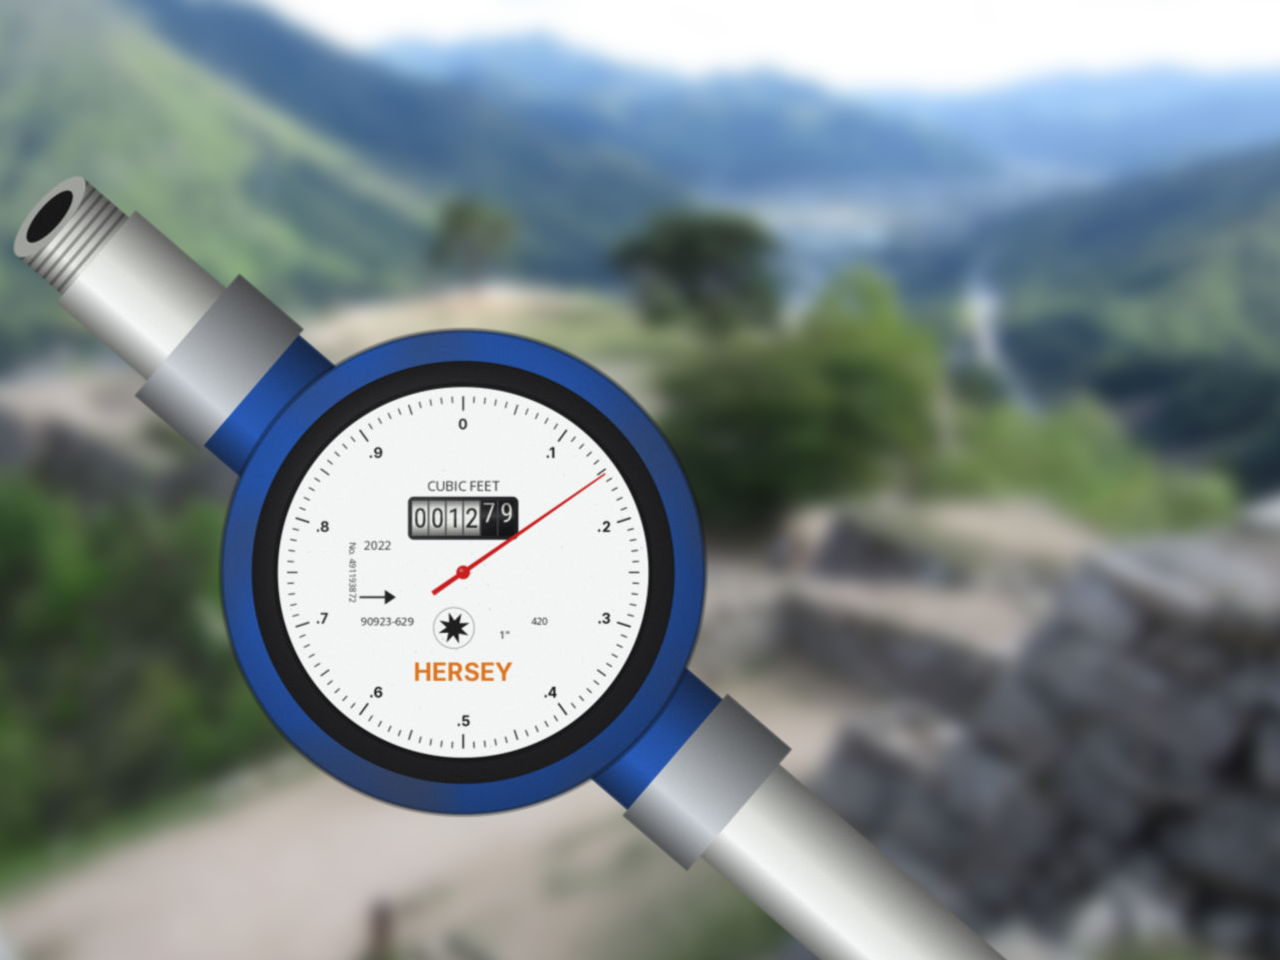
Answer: 1279.15 ft³
